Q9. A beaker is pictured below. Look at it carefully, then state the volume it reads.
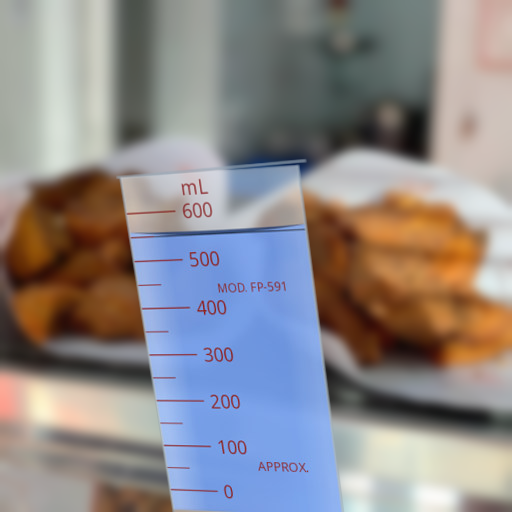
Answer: 550 mL
